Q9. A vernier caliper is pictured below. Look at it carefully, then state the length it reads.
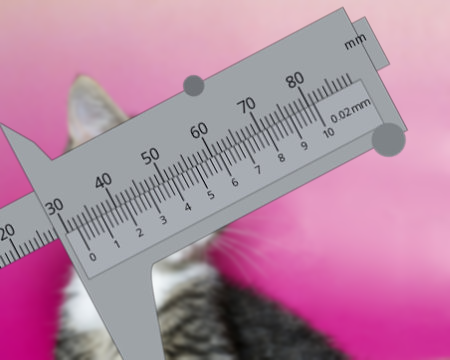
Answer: 32.0 mm
